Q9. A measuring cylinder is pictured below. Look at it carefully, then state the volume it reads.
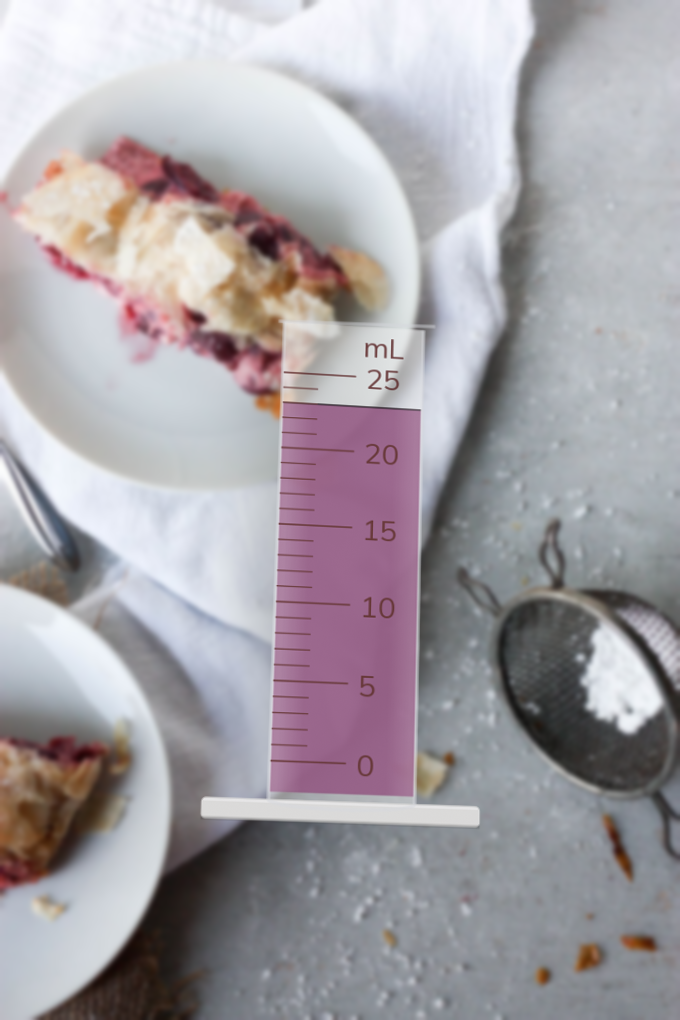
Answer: 23 mL
